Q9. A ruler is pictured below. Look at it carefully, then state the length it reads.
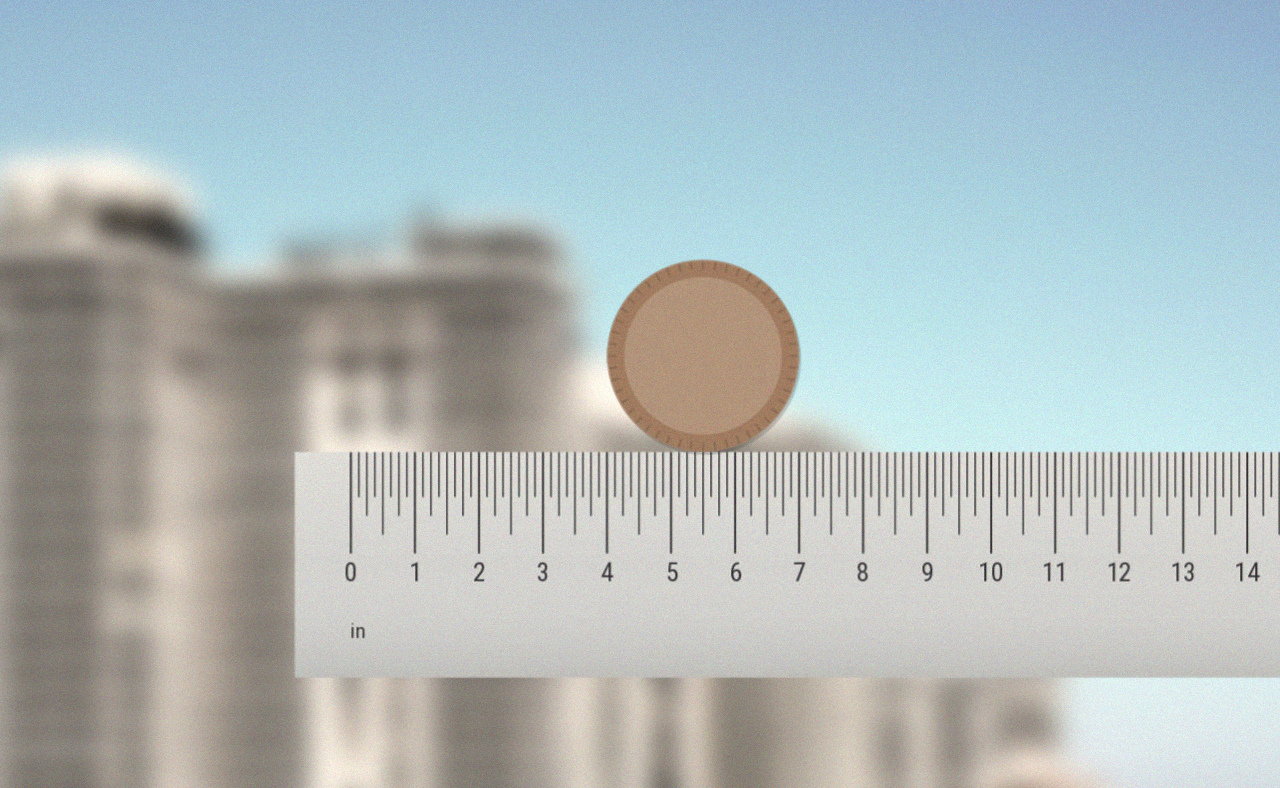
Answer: 3 in
